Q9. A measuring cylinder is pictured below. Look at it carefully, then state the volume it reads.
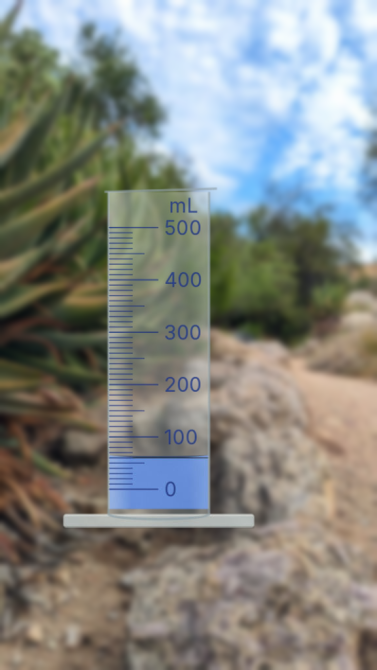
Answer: 60 mL
